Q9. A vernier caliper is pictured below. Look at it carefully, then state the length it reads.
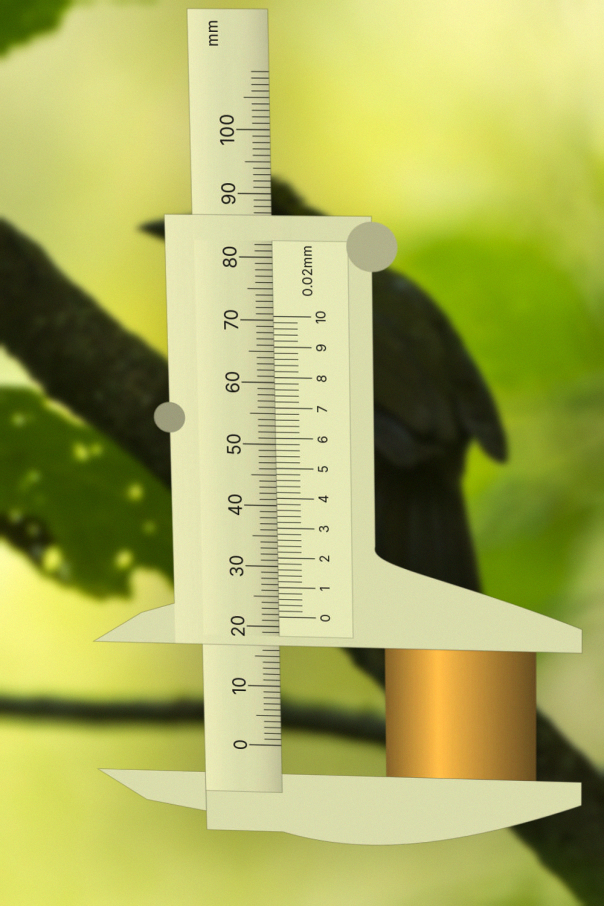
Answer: 21.6 mm
